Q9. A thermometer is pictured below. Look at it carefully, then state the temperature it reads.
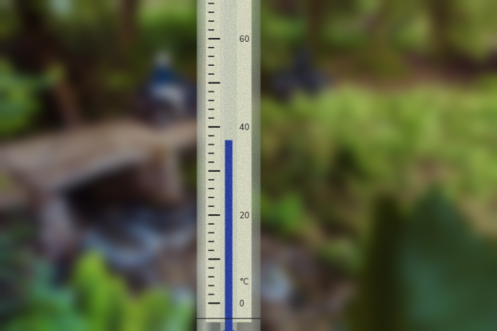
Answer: 37 °C
